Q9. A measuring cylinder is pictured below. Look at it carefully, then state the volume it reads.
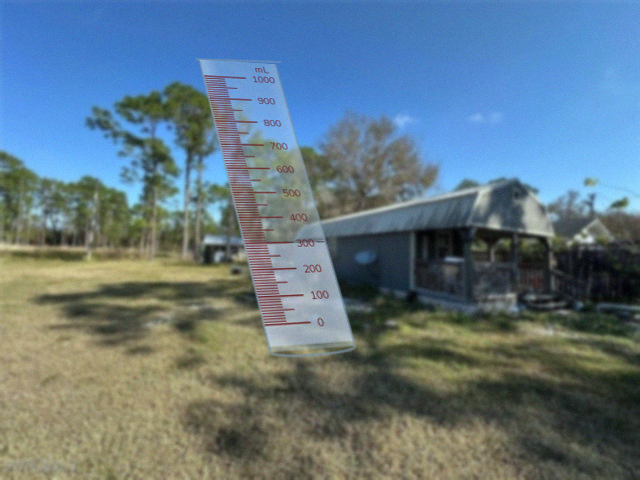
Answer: 300 mL
